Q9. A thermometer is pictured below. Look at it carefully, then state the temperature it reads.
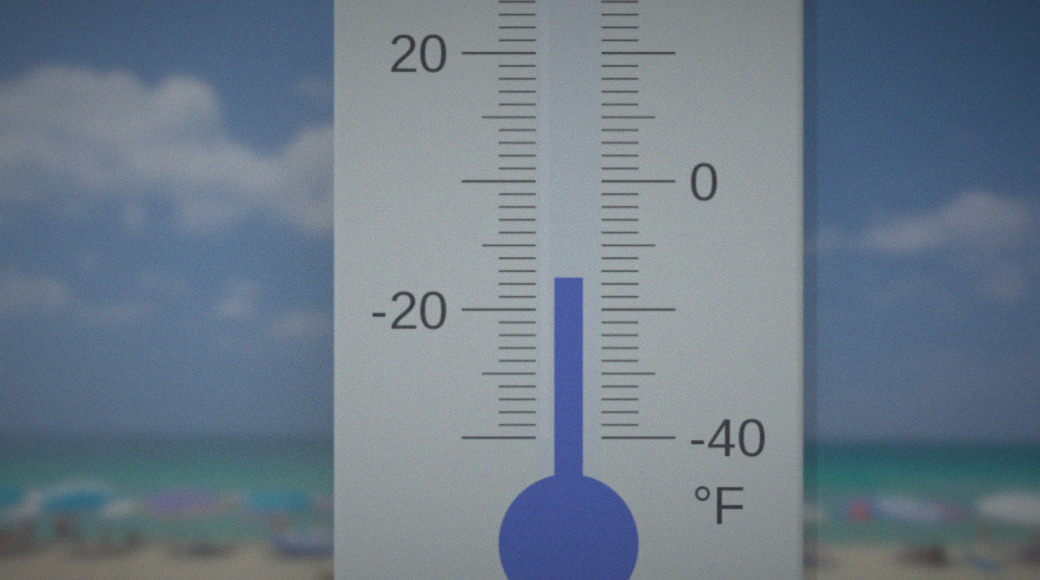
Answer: -15 °F
